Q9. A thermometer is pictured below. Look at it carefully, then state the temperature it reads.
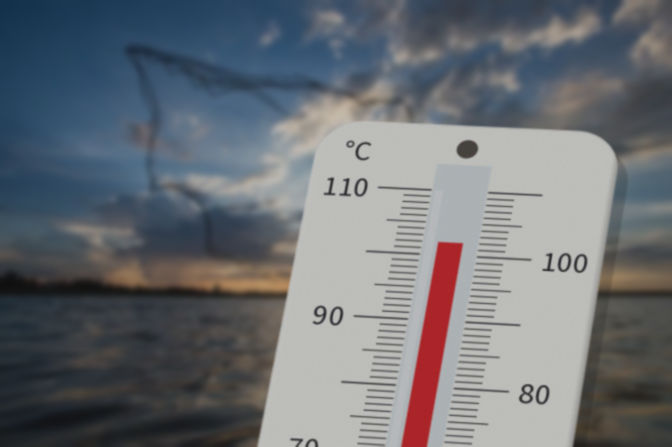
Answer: 102 °C
